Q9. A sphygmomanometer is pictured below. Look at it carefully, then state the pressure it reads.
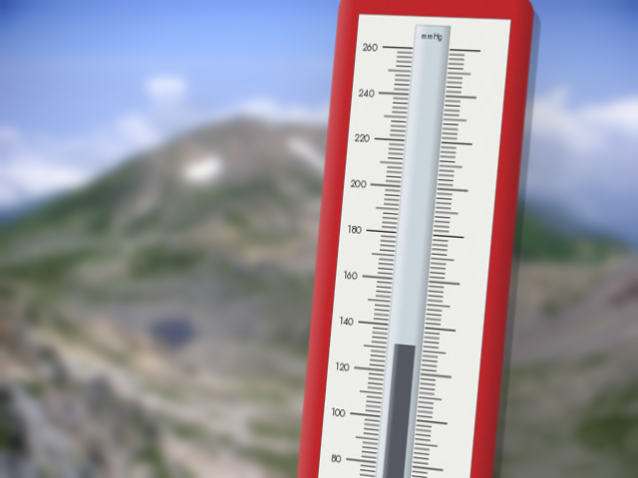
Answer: 132 mmHg
